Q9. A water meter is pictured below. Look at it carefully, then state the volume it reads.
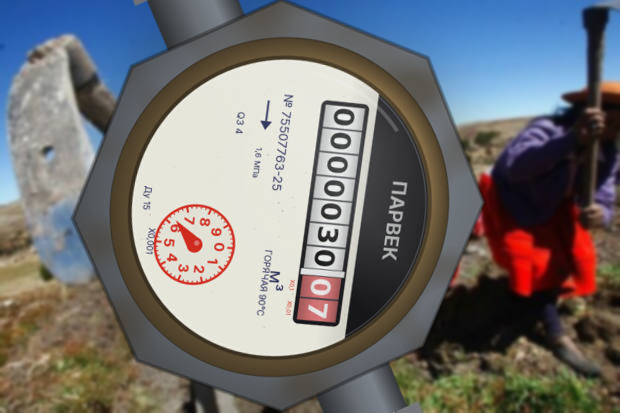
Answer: 30.076 m³
